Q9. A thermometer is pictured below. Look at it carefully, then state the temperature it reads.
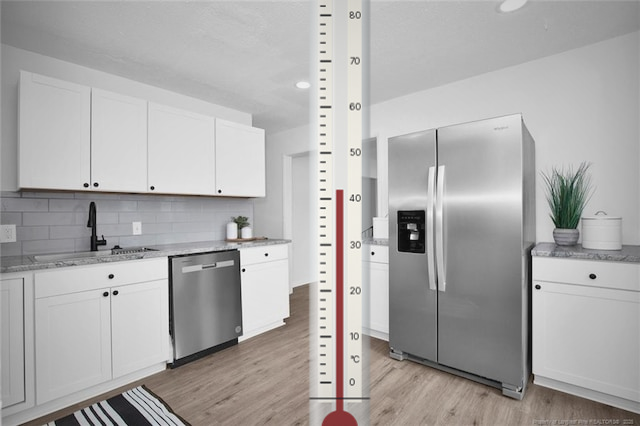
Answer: 42 °C
